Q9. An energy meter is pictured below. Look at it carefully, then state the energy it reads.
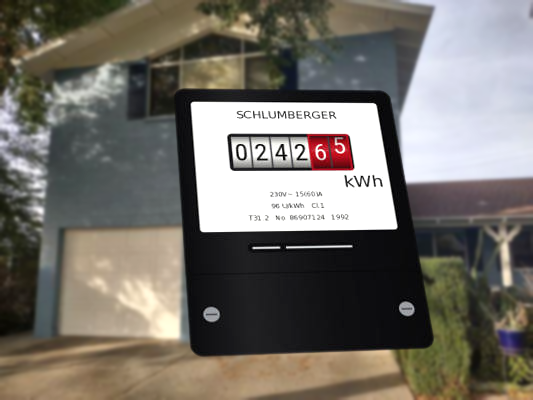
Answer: 242.65 kWh
